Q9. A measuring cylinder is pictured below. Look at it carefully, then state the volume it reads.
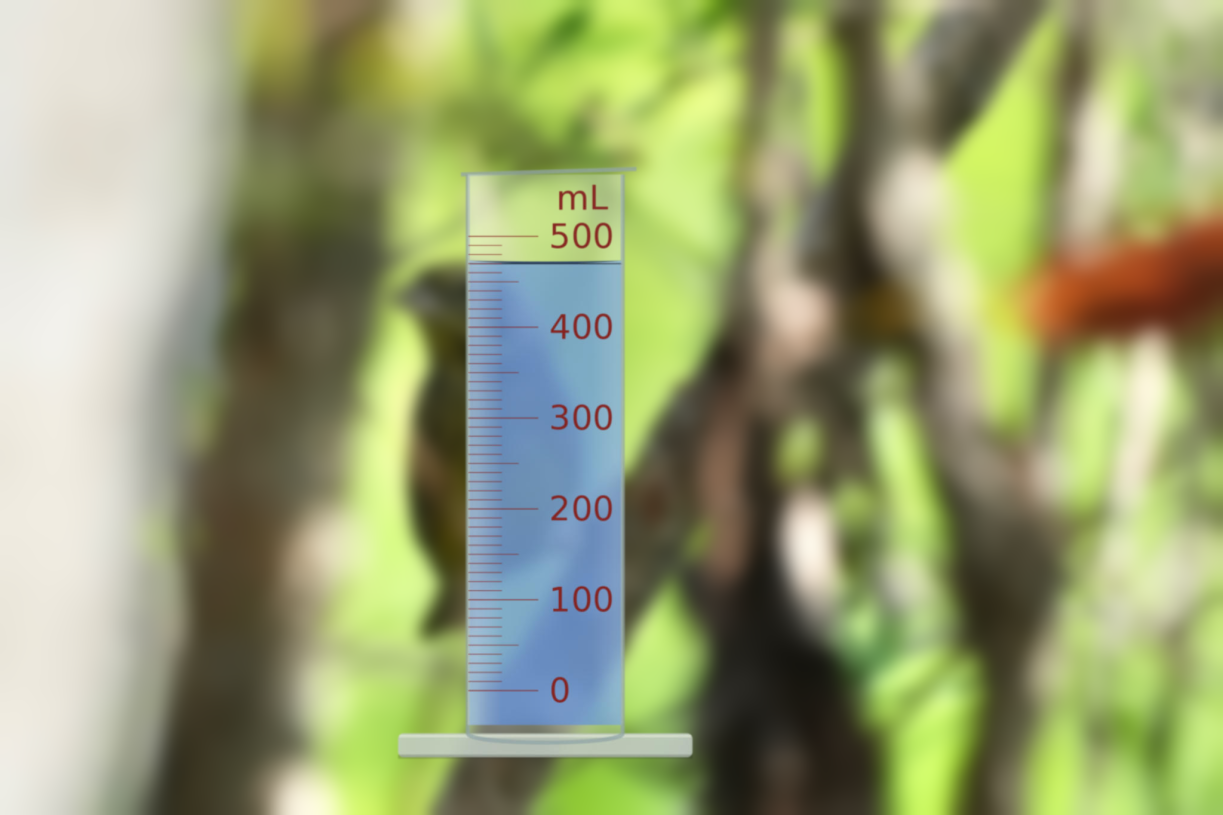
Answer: 470 mL
